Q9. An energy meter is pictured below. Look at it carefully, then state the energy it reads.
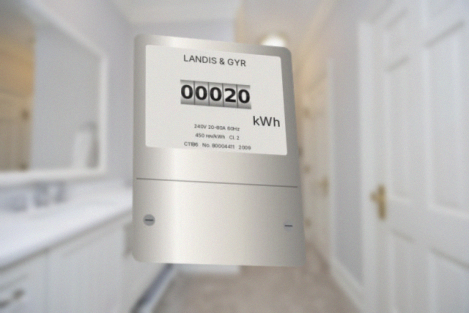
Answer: 20 kWh
